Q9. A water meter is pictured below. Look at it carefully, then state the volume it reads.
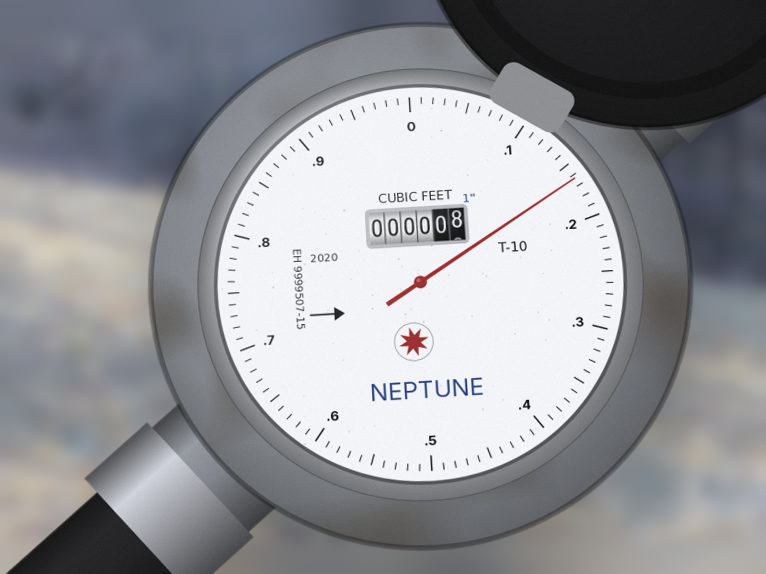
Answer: 8.16 ft³
